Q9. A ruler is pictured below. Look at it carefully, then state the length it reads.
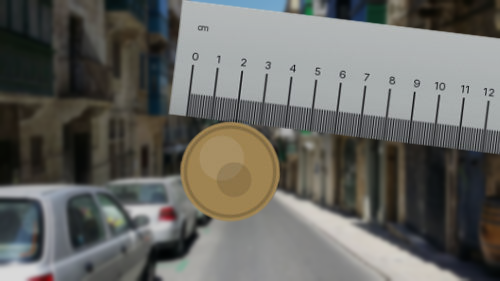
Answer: 4 cm
